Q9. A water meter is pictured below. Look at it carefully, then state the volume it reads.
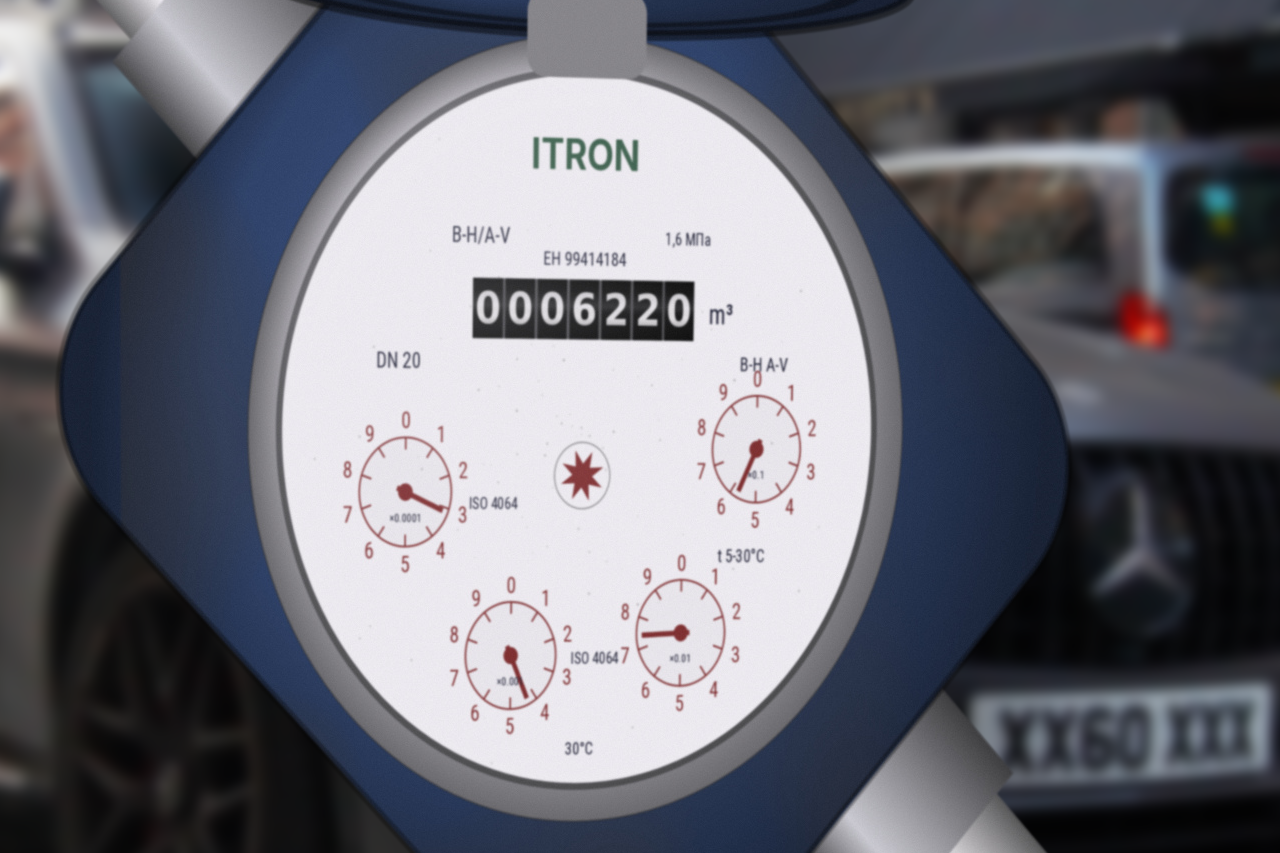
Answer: 6220.5743 m³
